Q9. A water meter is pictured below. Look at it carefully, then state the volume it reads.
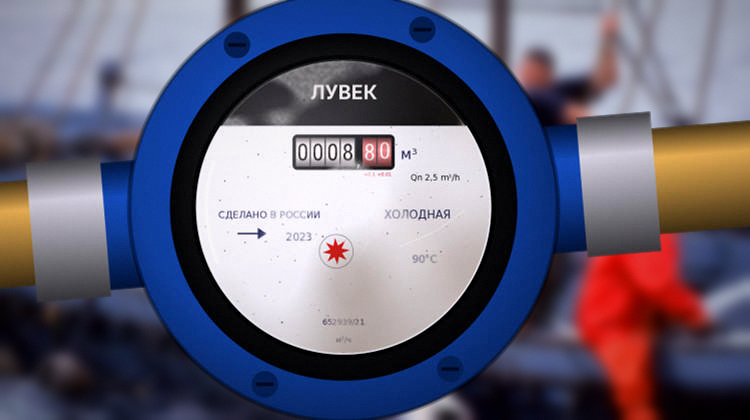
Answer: 8.80 m³
